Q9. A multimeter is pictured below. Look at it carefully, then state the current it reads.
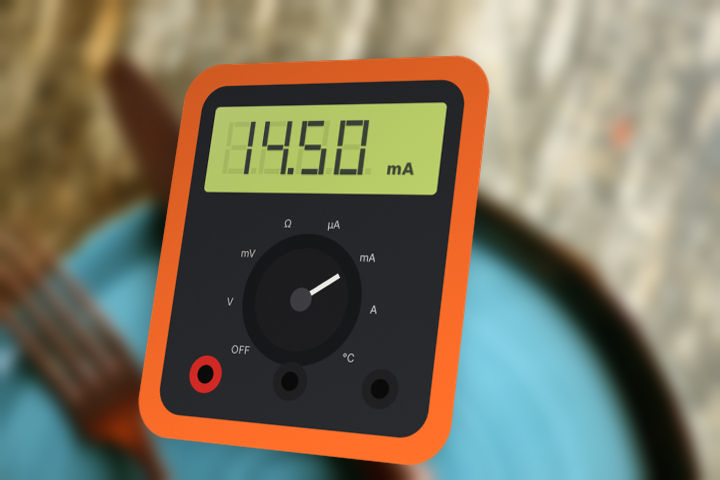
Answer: 14.50 mA
